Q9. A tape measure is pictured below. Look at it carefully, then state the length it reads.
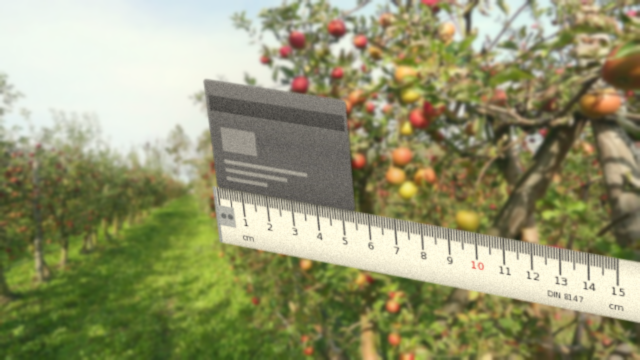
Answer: 5.5 cm
